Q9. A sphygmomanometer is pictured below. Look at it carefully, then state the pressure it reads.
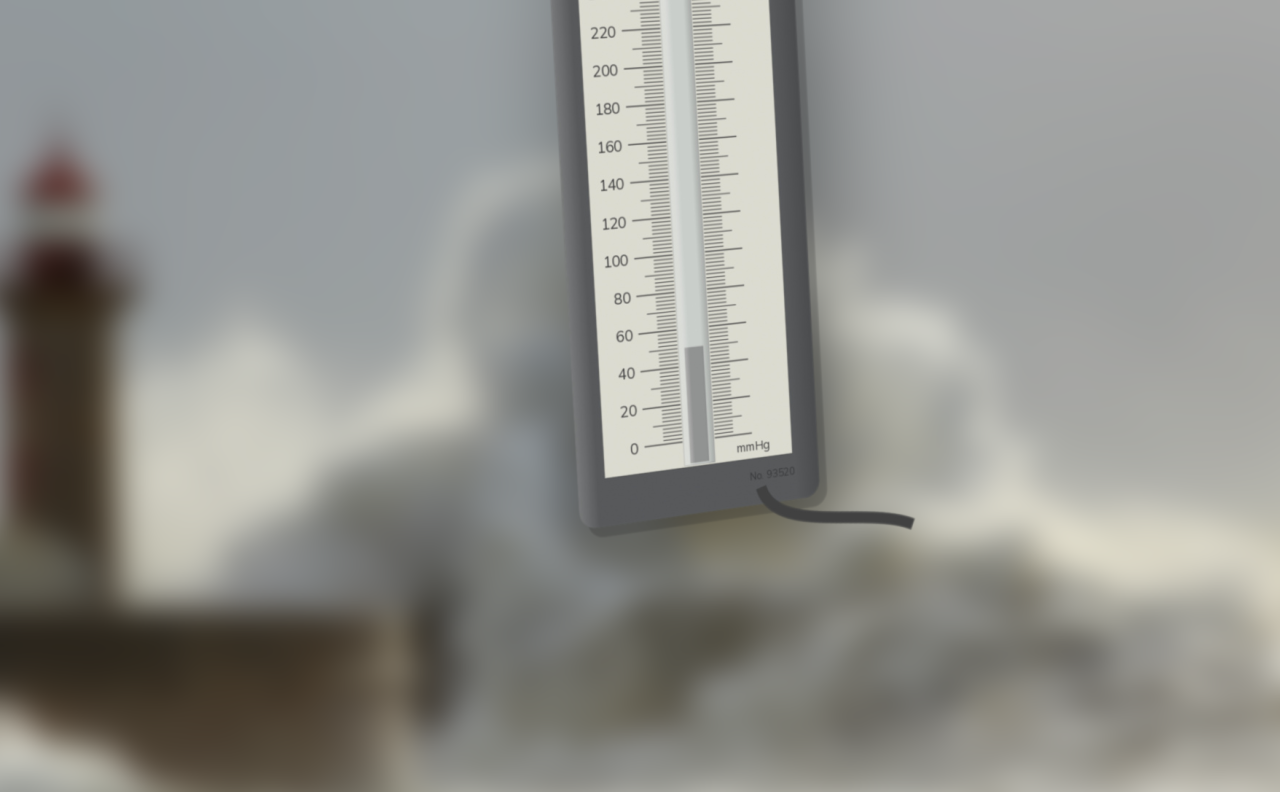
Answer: 50 mmHg
